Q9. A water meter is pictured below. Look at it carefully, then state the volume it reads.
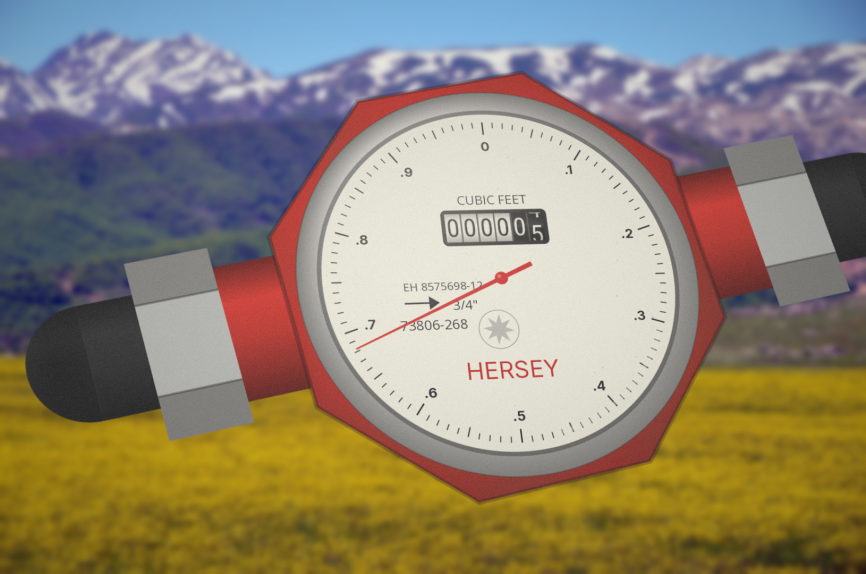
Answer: 4.68 ft³
